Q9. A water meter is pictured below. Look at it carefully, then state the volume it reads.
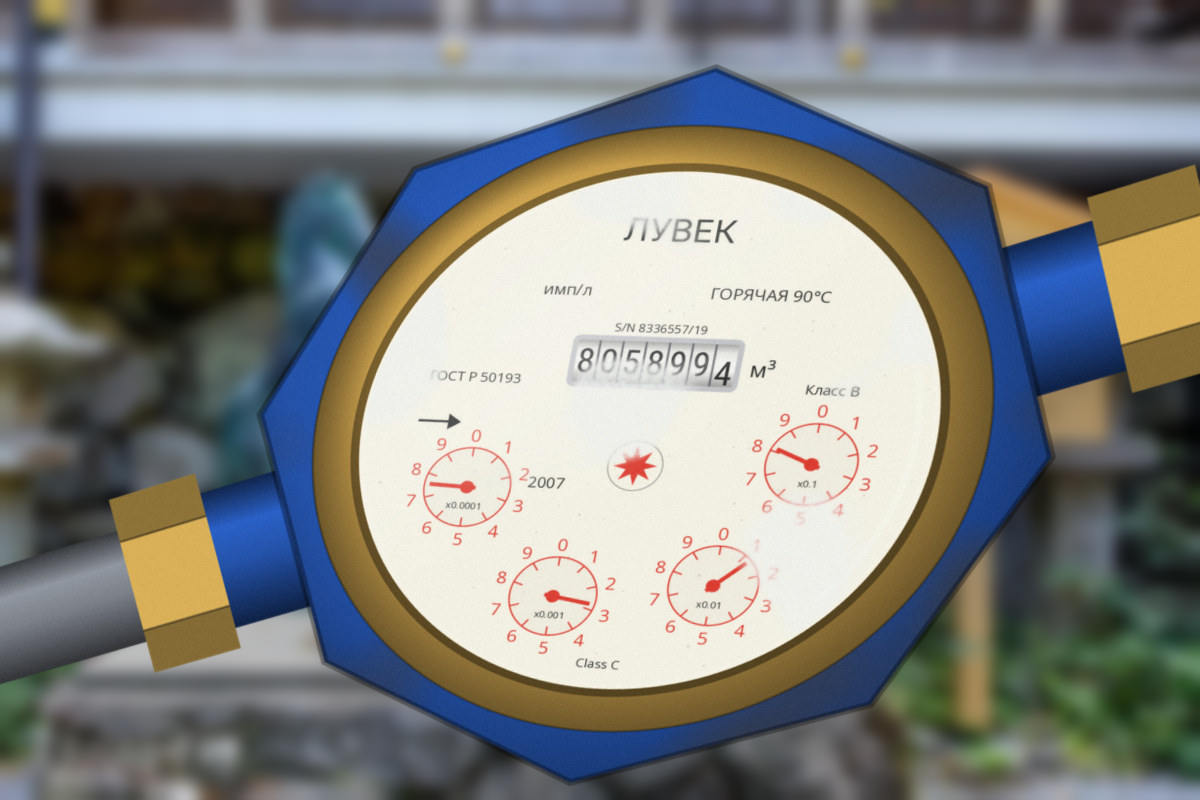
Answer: 8058993.8127 m³
